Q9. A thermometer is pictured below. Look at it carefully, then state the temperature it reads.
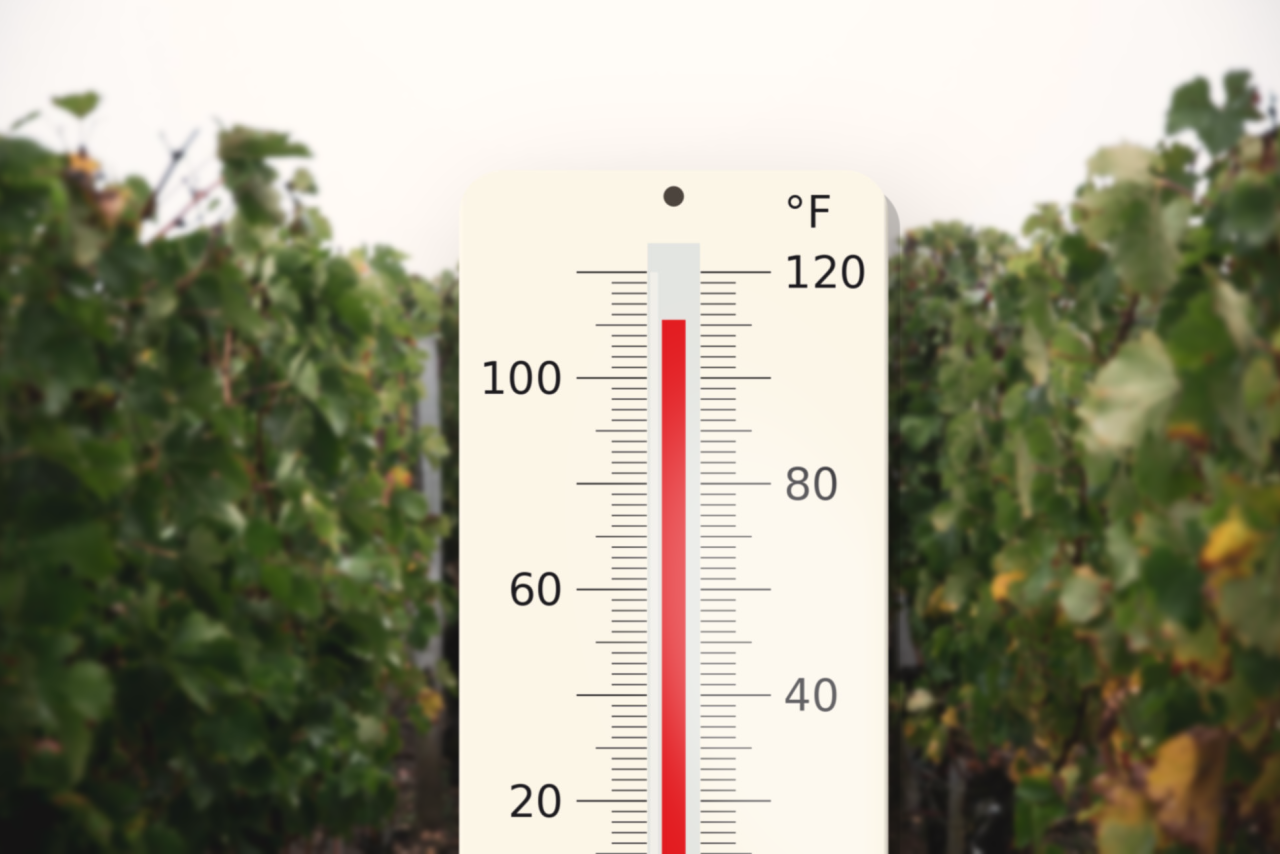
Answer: 111 °F
